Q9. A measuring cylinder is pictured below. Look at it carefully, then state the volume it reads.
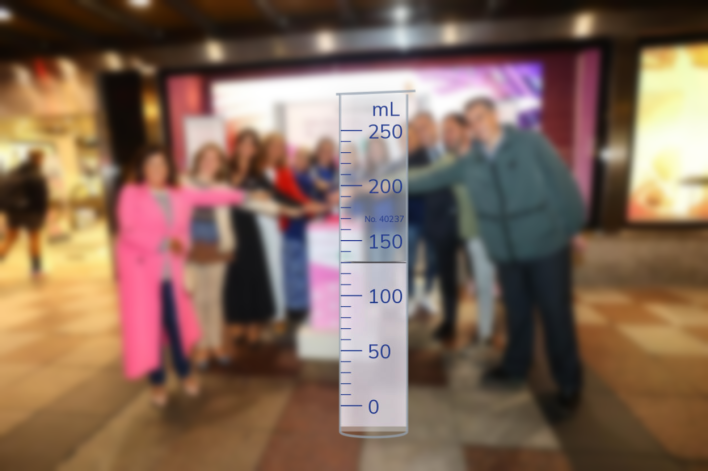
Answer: 130 mL
